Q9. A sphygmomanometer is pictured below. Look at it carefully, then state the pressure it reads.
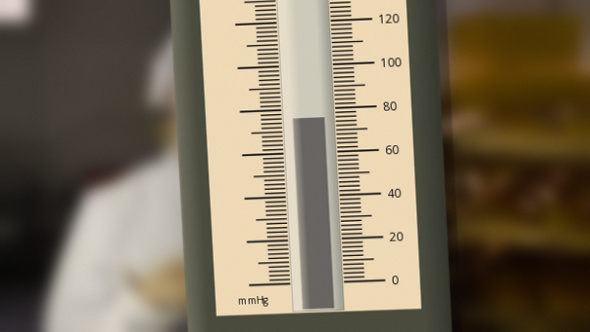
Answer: 76 mmHg
